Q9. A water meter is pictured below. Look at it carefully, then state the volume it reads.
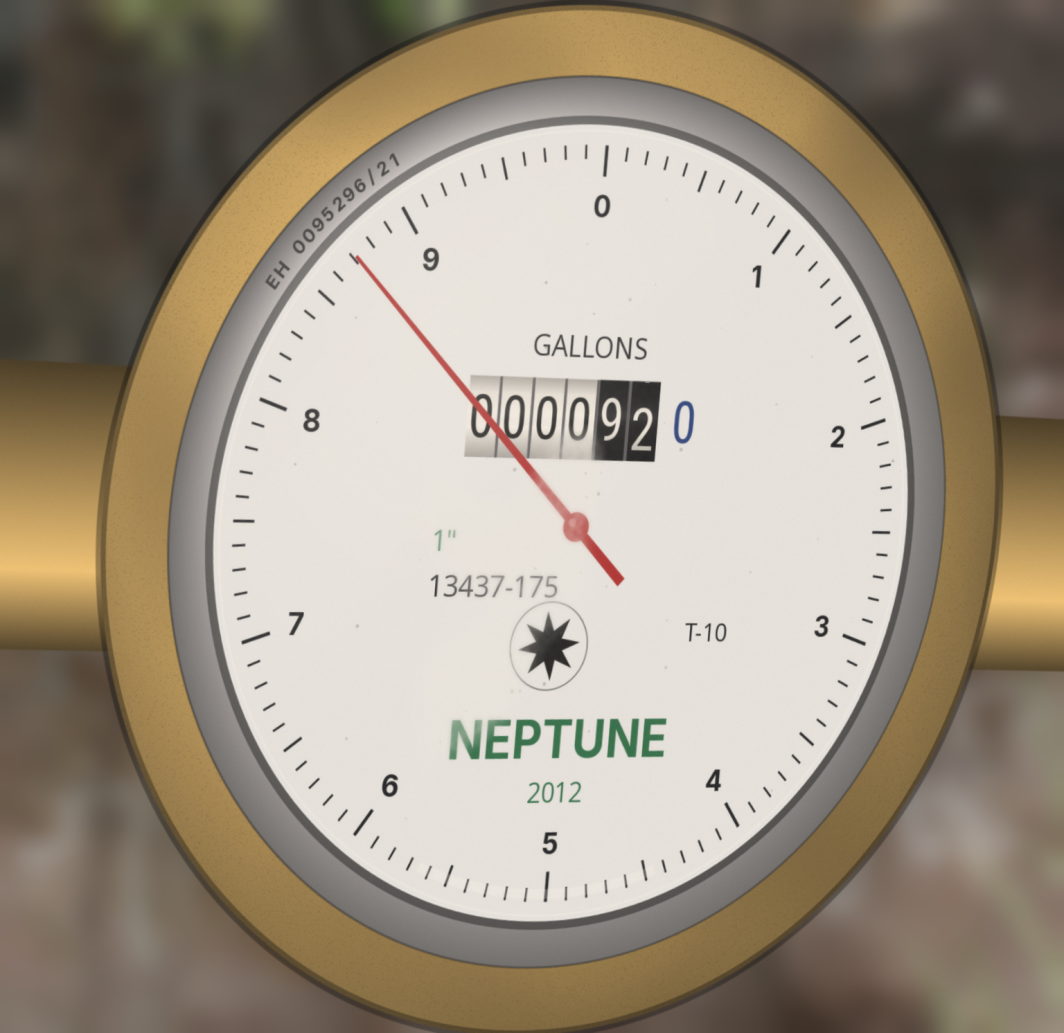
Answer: 918.7 gal
